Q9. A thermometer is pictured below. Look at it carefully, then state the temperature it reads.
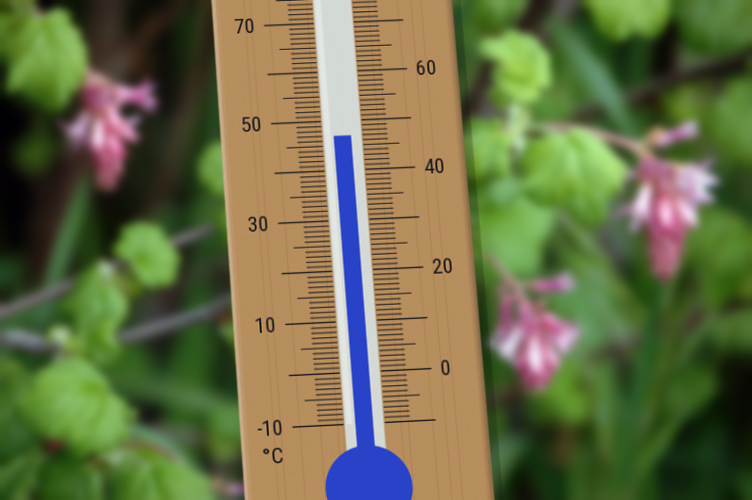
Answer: 47 °C
